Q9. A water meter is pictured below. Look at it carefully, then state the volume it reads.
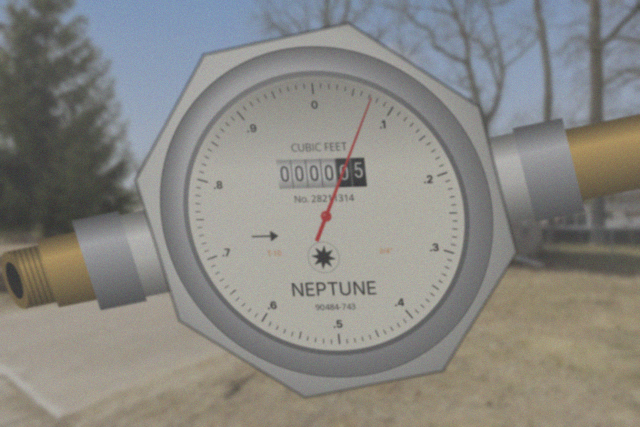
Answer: 5.07 ft³
